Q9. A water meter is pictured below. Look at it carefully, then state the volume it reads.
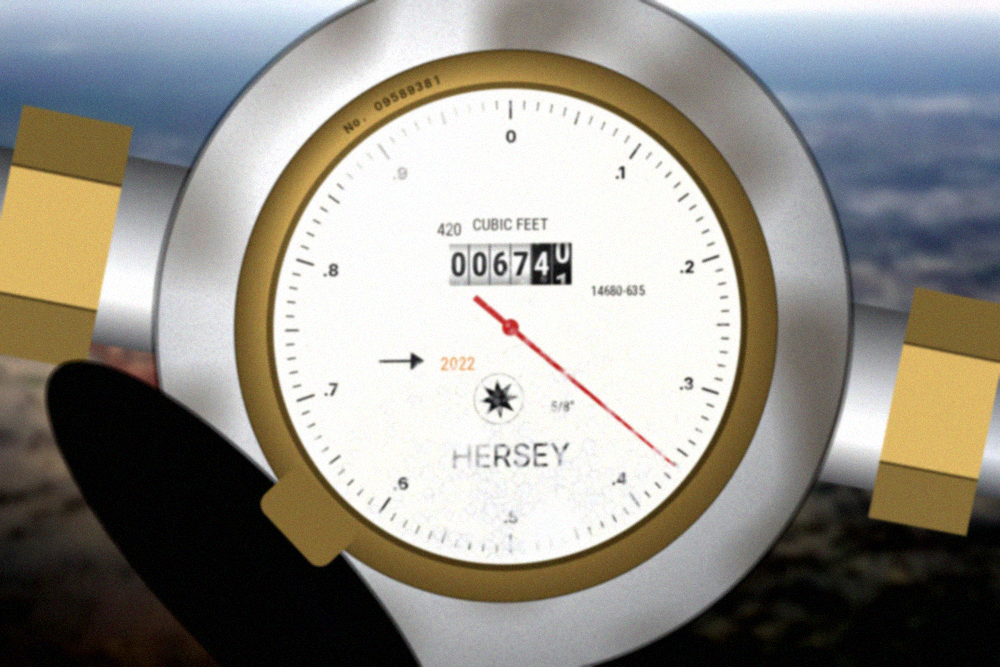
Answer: 6740.36 ft³
